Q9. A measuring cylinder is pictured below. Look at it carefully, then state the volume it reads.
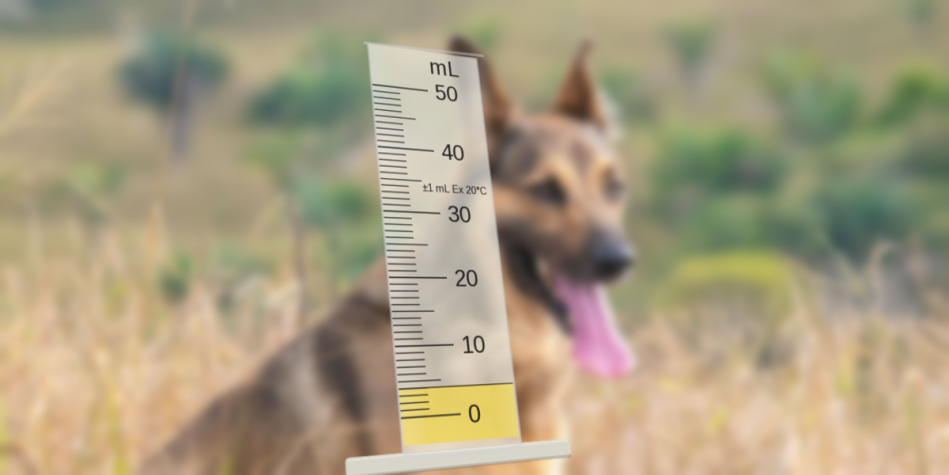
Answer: 4 mL
